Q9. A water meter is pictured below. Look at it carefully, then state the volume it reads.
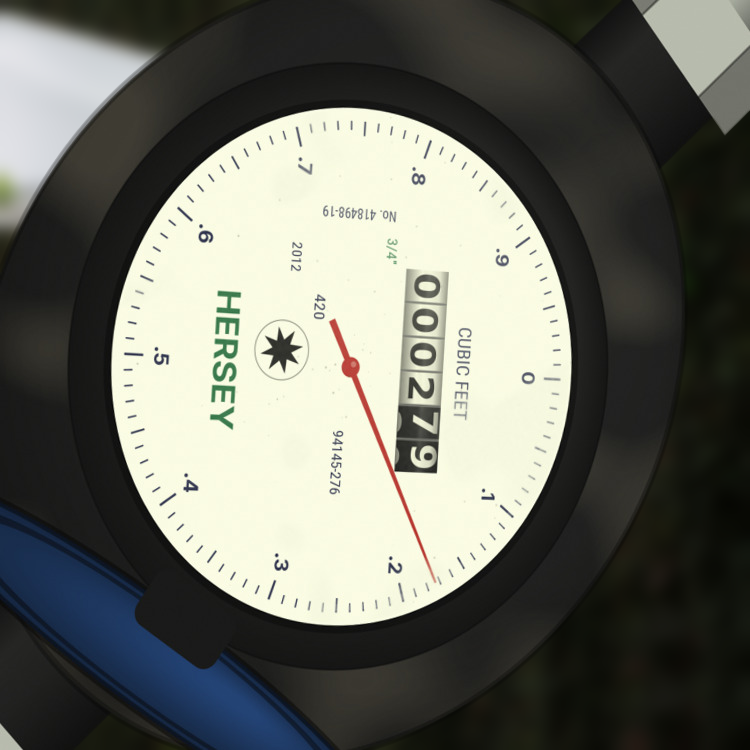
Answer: 279.17 ft³
